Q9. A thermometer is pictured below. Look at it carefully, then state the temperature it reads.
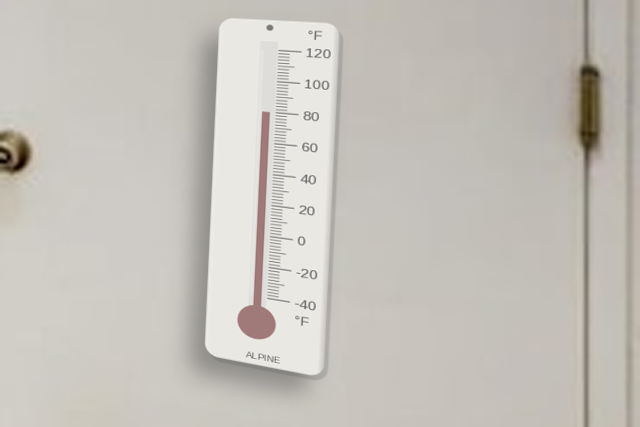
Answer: 80 °F
